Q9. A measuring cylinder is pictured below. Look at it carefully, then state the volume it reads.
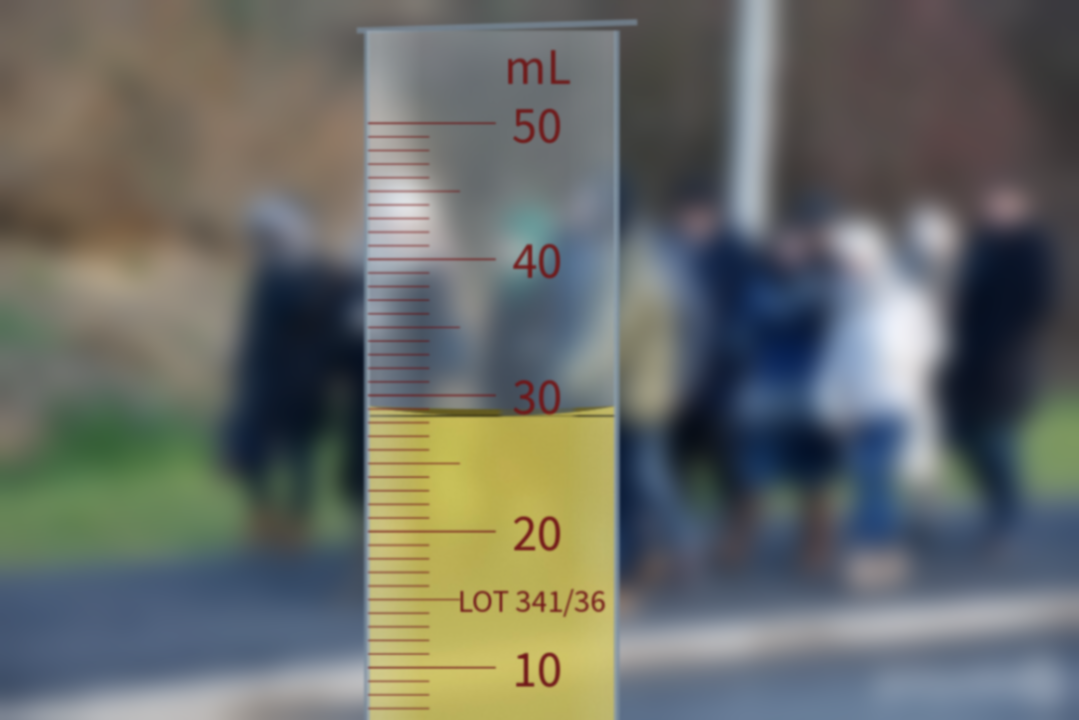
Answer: 28.5 mL
